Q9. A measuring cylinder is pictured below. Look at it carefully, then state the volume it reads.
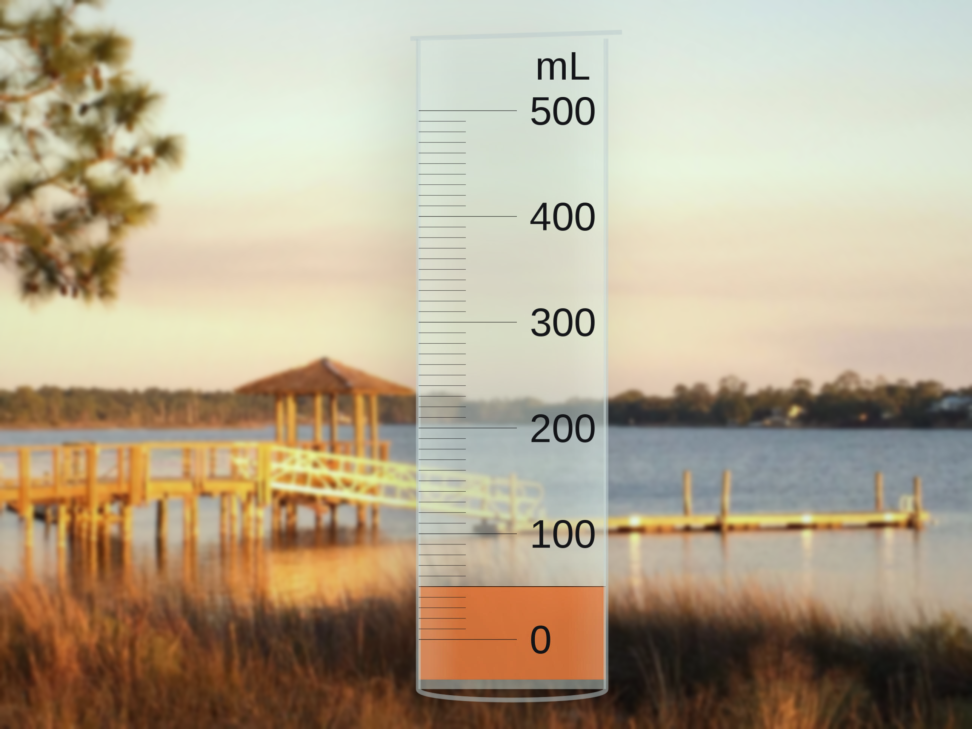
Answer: 50 mL
